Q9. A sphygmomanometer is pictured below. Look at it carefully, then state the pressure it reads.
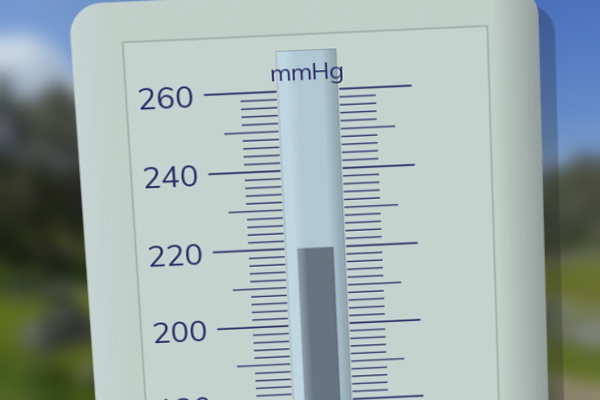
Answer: 220 mmHg
